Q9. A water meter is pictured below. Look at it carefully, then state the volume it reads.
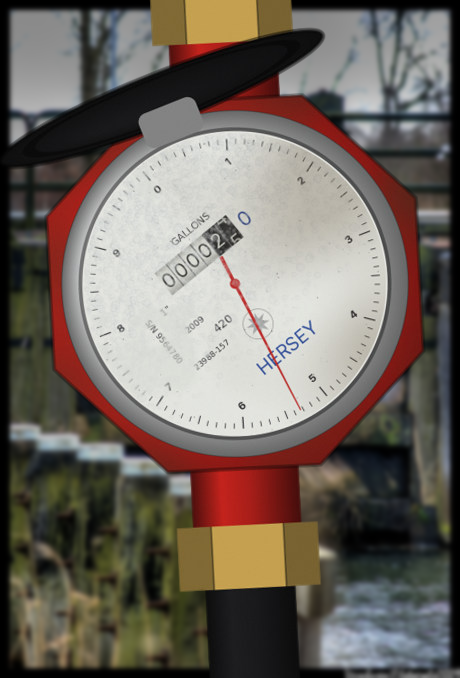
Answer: 245.3 gal
